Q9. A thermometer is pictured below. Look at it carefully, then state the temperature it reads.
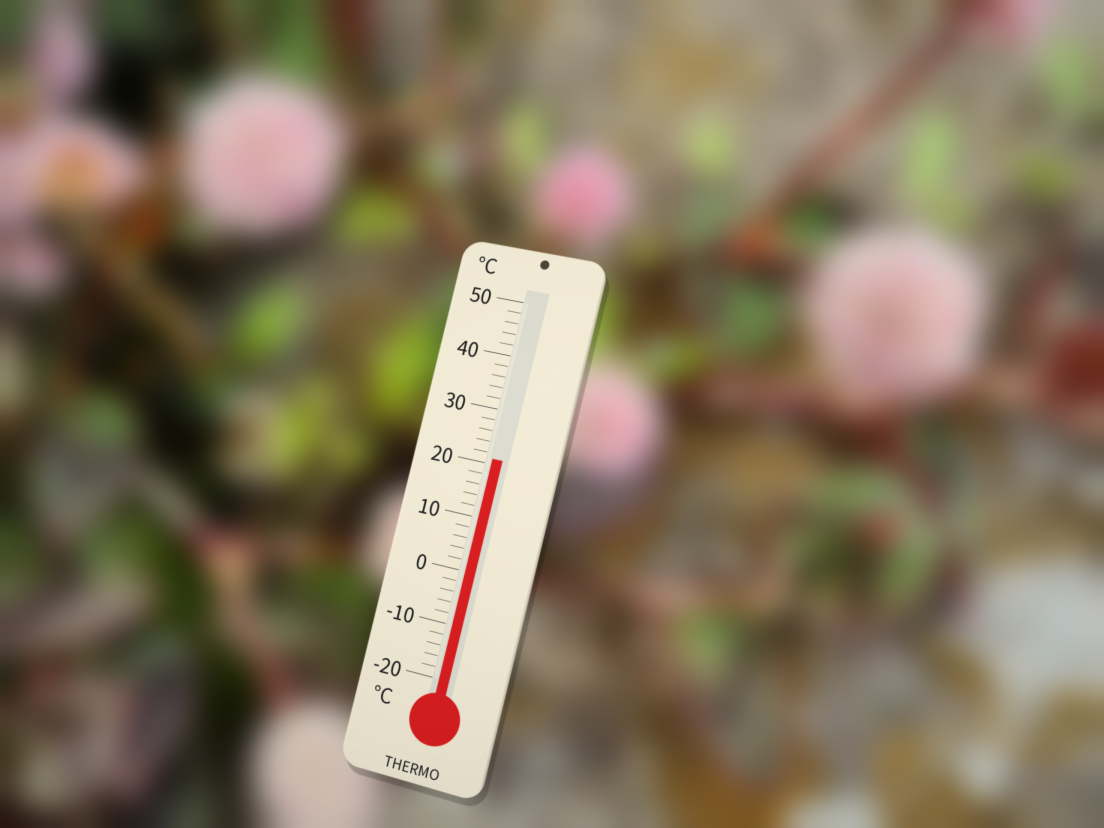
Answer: 21 °C
